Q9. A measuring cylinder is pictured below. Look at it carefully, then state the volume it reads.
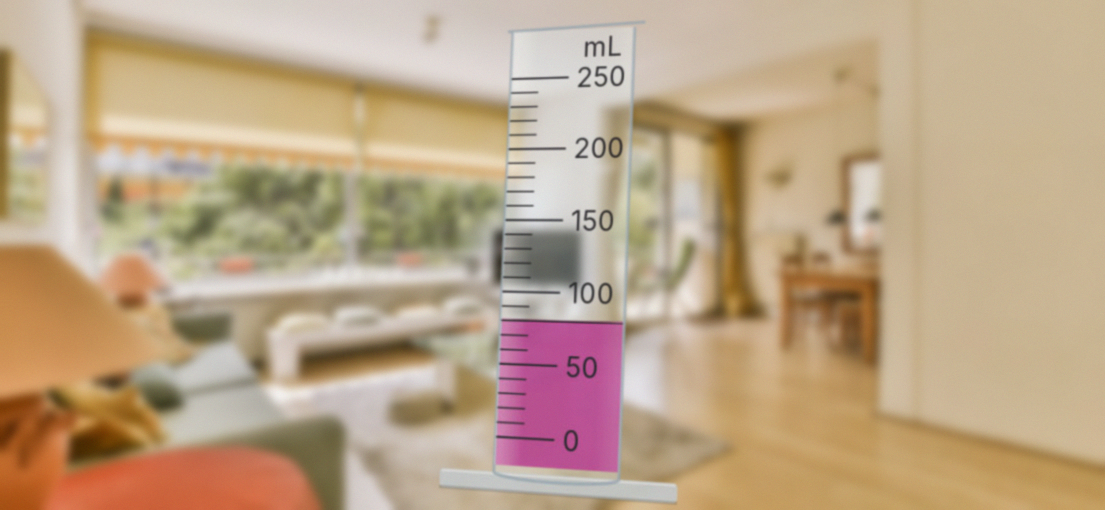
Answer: 80 mL
